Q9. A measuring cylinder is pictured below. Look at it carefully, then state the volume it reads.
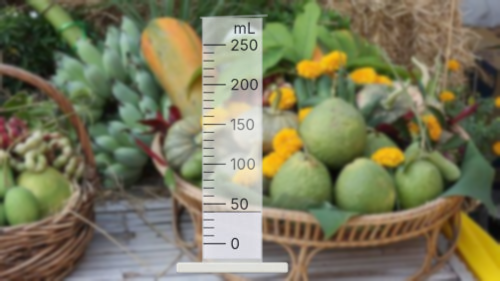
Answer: 40 mL
